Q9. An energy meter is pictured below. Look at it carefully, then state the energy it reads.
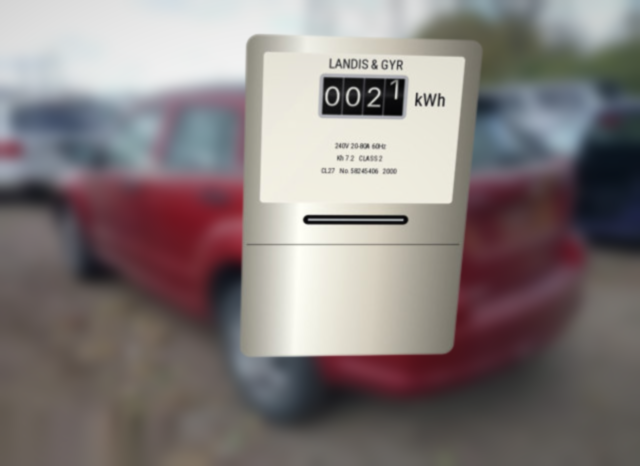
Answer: 21 kWh
